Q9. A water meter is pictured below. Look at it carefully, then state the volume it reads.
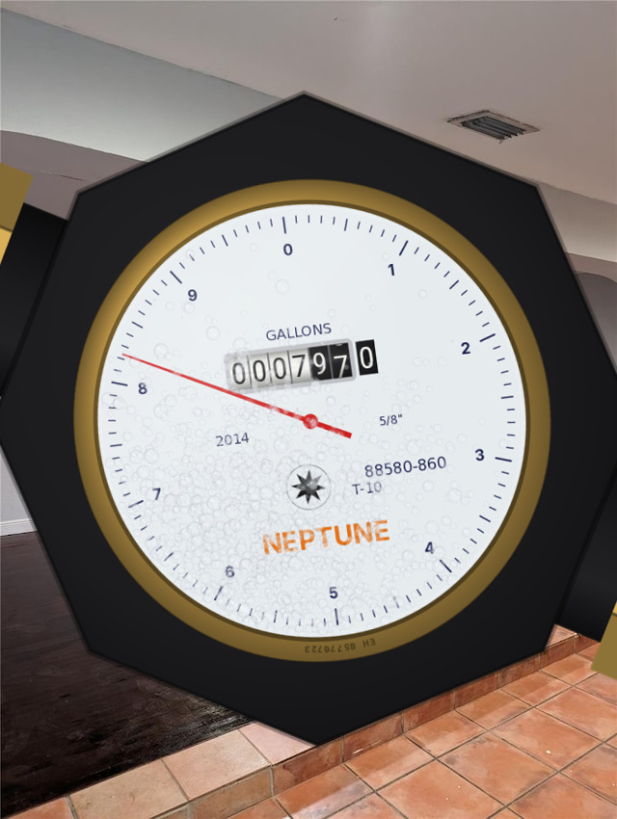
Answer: 7968.2 gal
